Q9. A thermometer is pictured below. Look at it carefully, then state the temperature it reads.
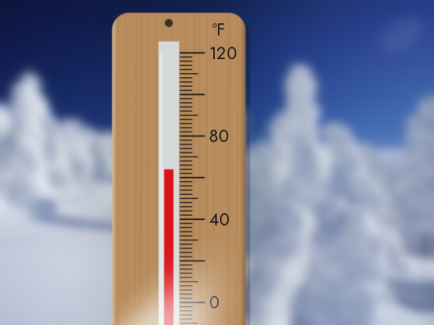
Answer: 64 °F
